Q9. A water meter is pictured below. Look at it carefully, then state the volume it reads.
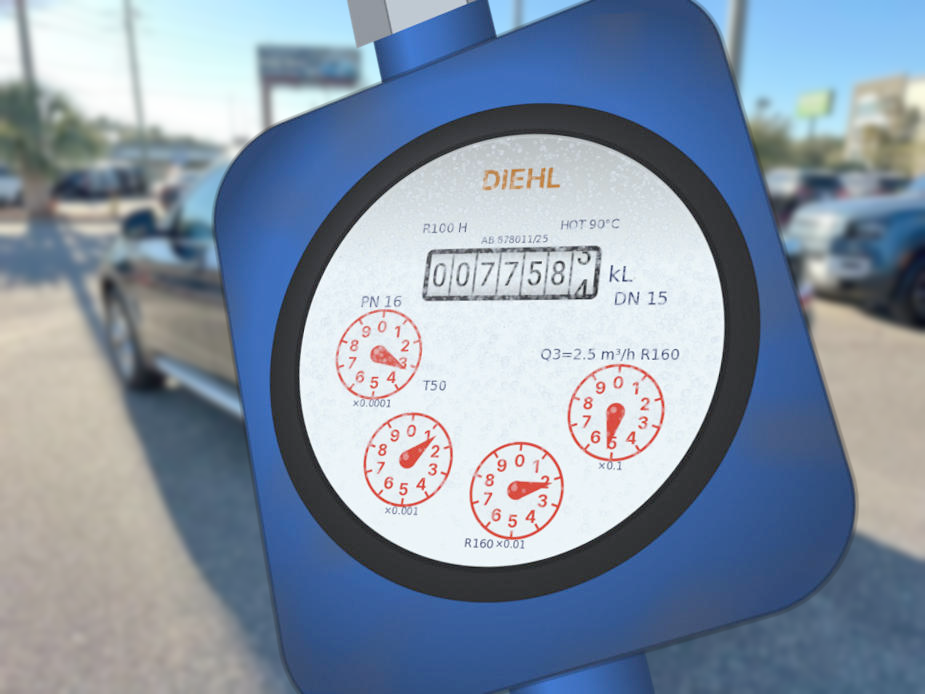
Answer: 77583.5213 kL
